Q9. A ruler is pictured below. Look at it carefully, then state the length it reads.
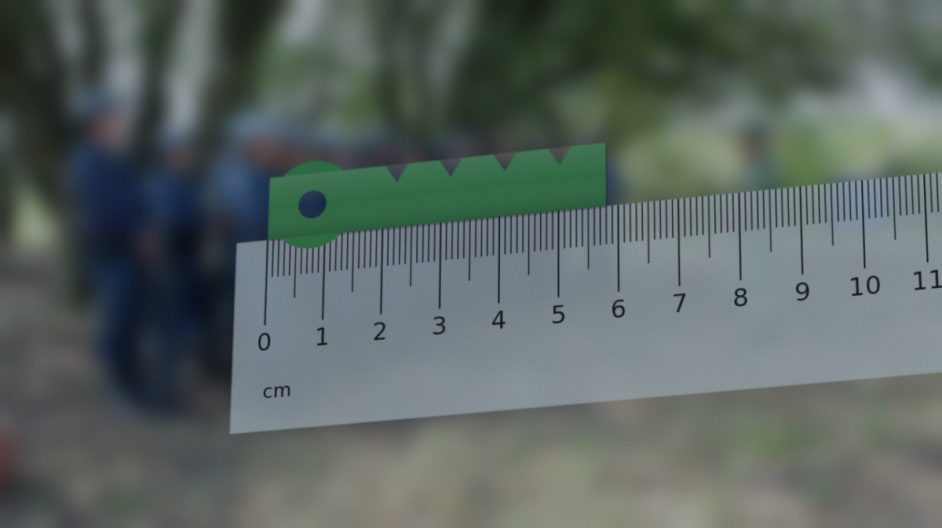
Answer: 5.8 cm
